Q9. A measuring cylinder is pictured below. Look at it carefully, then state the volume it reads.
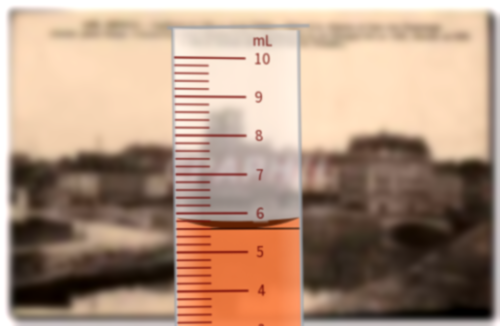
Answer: 5.6 mL
